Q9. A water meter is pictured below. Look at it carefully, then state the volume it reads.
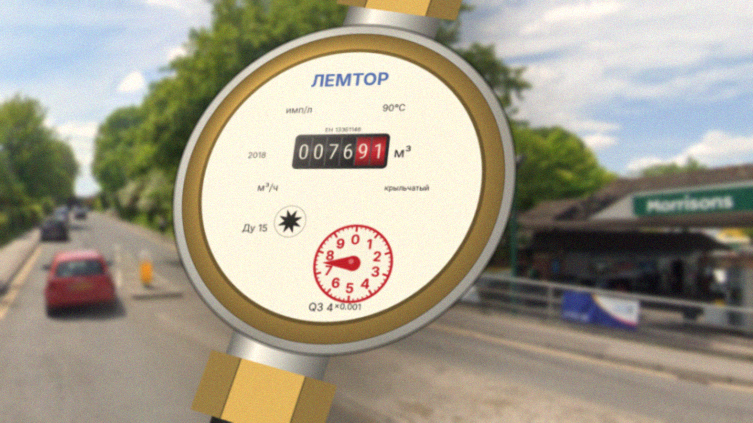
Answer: 76.917 m³
